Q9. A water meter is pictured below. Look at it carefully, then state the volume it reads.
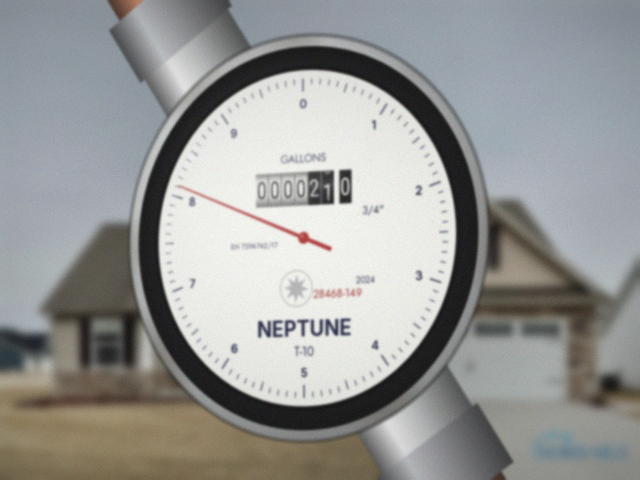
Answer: 208.1 gal
